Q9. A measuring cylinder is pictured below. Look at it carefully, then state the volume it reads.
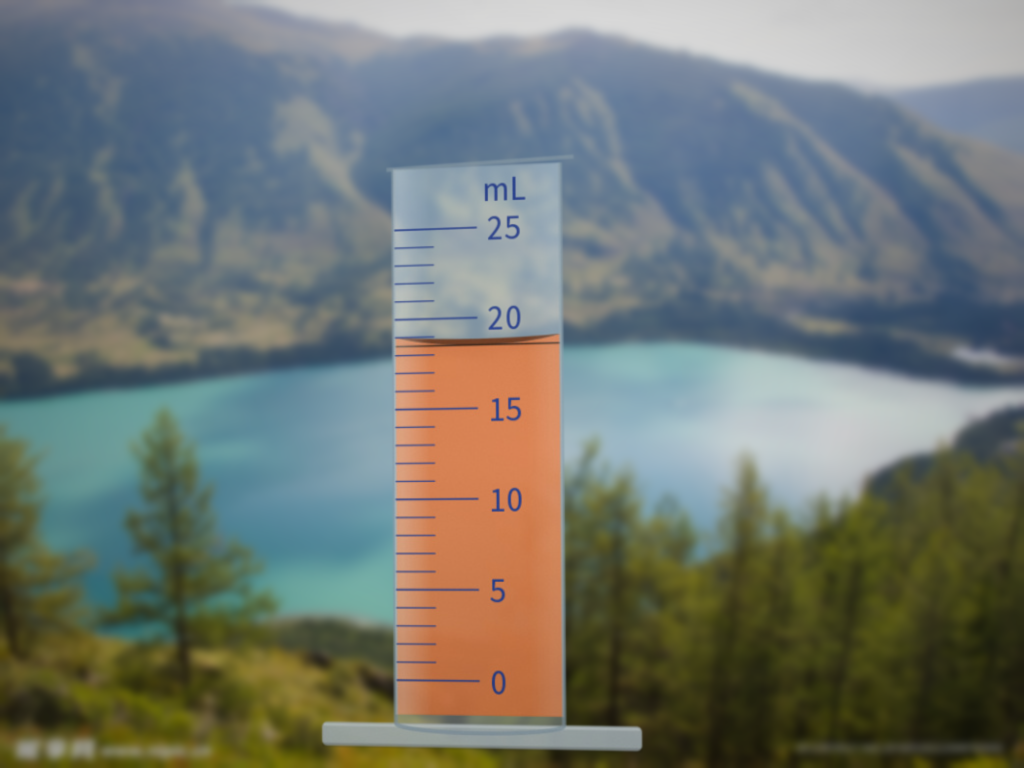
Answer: 18.5 mL
